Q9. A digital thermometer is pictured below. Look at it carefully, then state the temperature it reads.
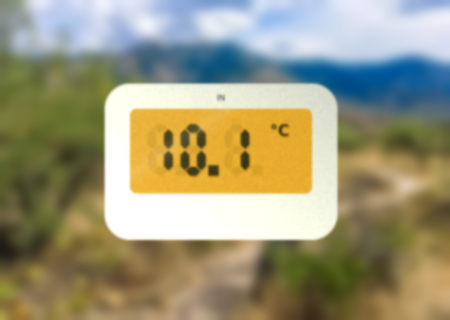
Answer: 10.1 °C
